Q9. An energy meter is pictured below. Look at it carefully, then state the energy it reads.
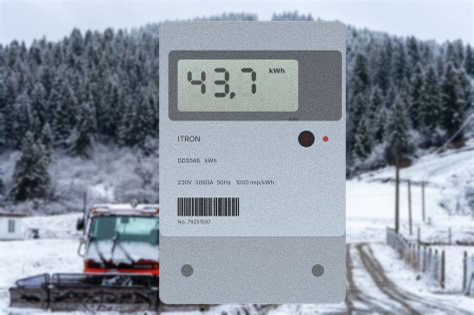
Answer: 43.7 kWh
